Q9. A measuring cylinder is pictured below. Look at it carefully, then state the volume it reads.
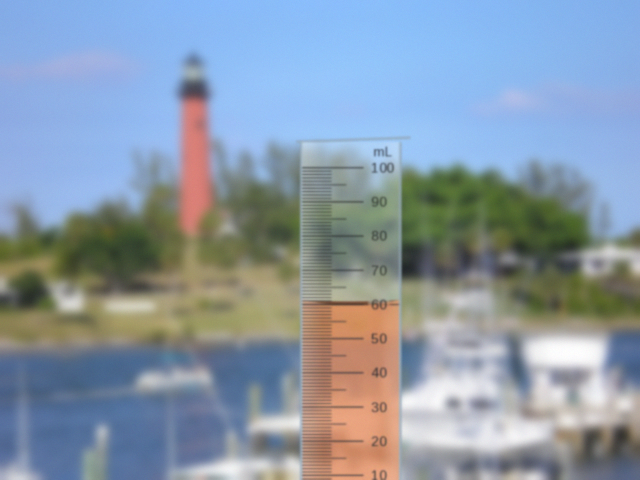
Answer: 60 mL
